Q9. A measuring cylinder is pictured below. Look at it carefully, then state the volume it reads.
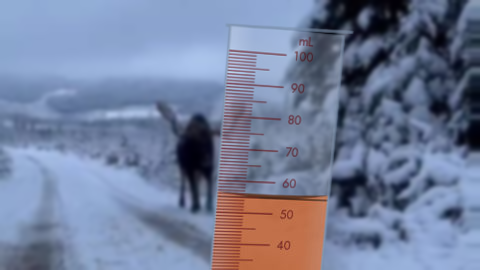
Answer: 55 mL
